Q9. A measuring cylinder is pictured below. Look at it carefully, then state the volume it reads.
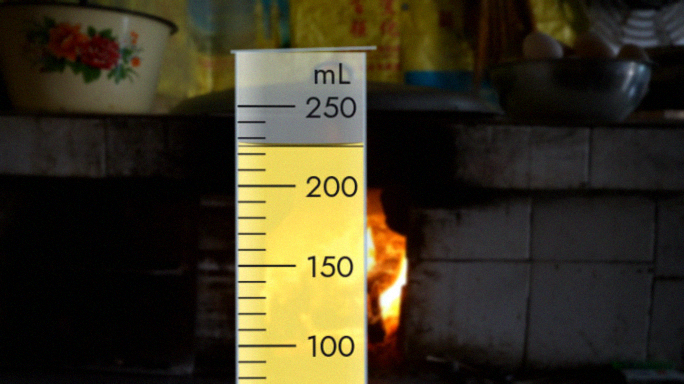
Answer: 225 mL
